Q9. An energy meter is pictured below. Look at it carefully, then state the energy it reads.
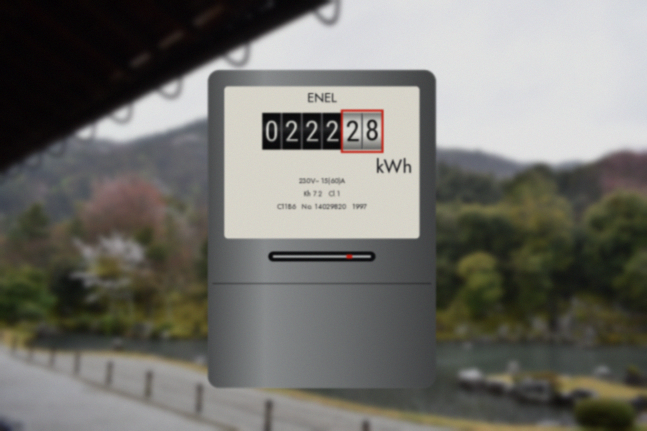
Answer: 222.28 kWh
